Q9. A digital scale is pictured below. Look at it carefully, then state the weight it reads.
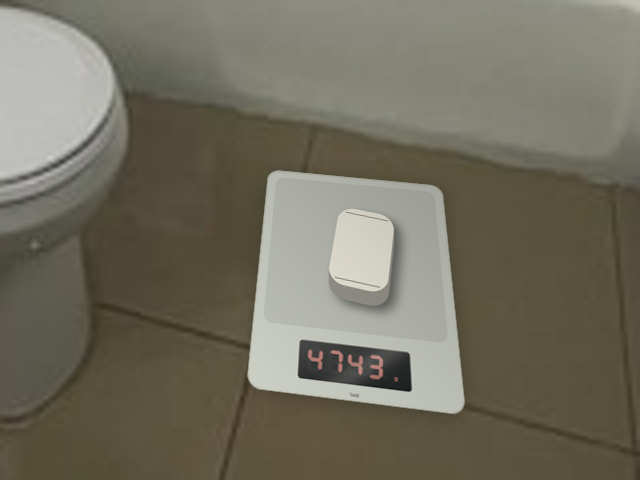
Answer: 4743 g
